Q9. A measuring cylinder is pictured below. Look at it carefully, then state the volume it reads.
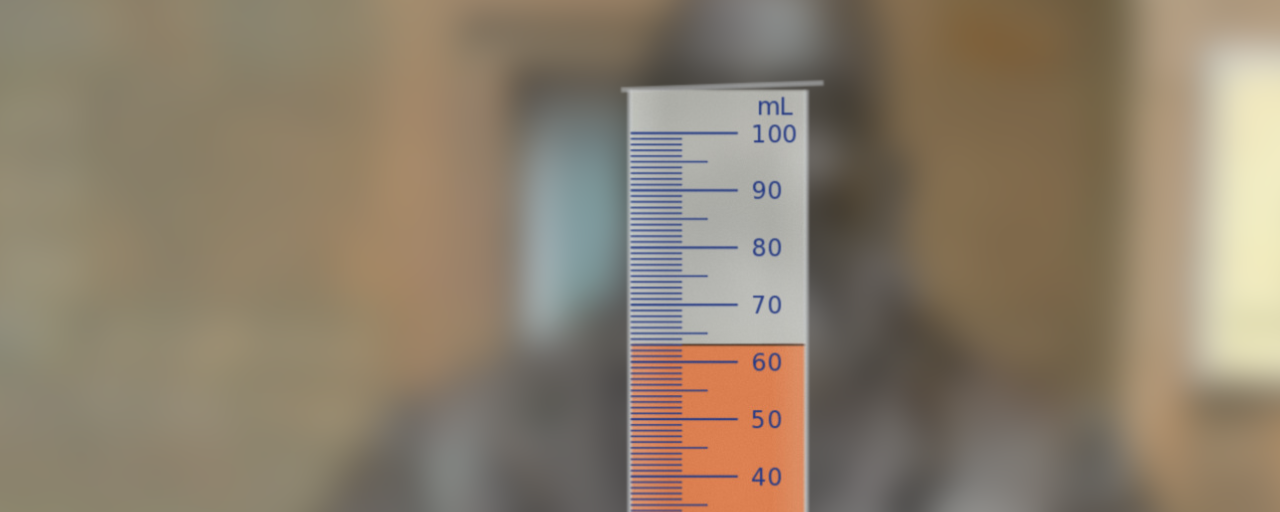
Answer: 63 mL
